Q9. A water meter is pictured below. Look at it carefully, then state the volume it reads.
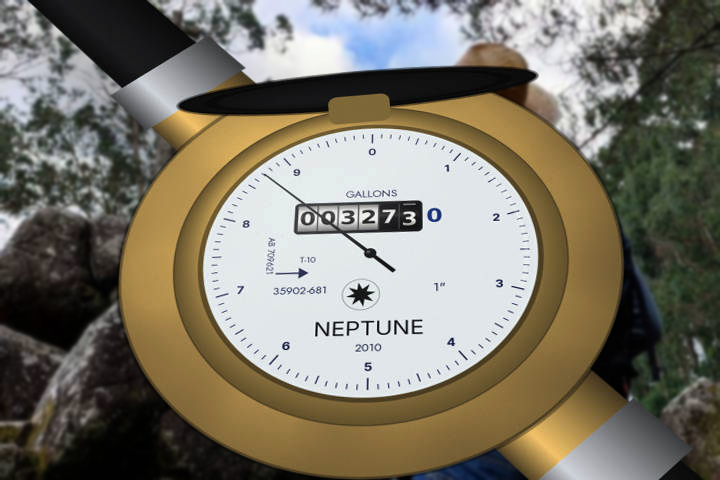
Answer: 32728.7 gal
